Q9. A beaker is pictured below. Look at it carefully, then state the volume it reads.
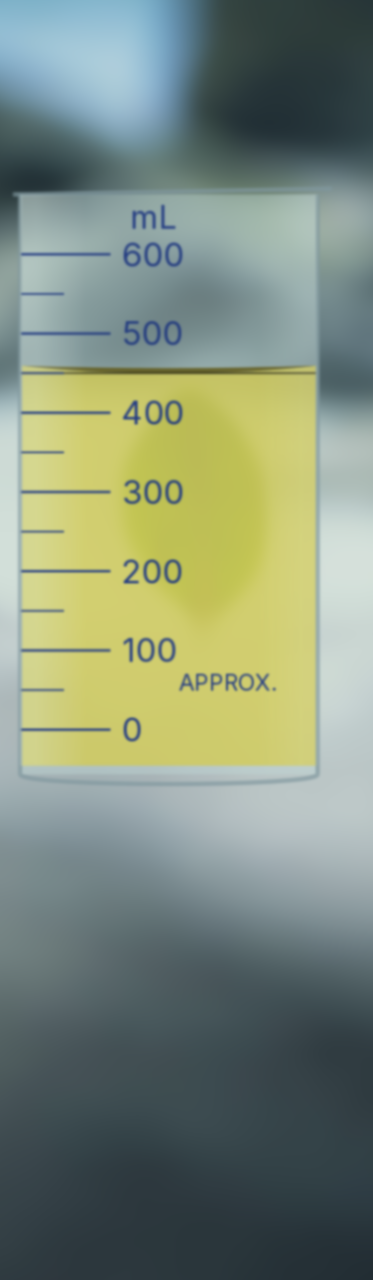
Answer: 450 mL
